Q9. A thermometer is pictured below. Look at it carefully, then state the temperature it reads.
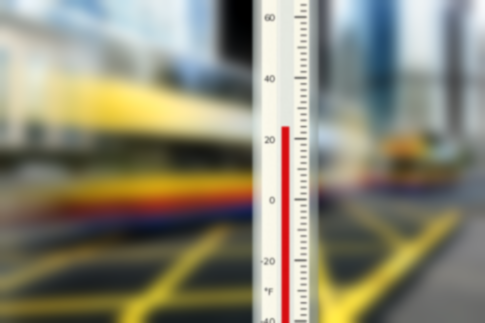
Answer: 24 °F
